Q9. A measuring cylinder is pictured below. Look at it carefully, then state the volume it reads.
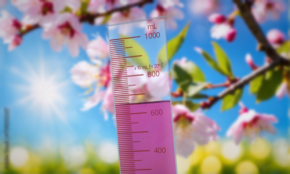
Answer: 650 mL
